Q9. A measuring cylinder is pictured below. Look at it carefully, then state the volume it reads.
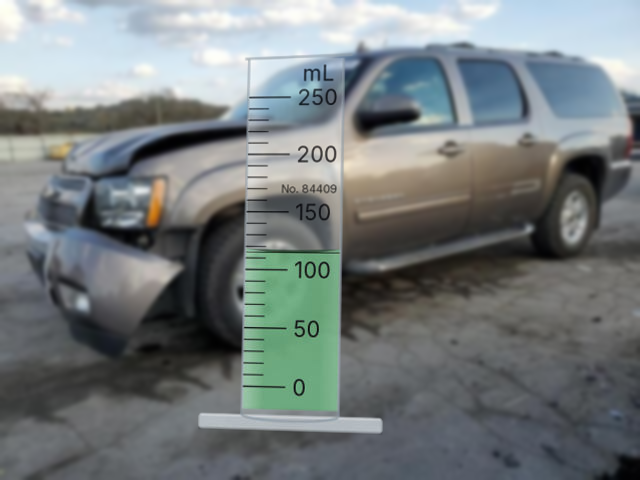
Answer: 115 mL
